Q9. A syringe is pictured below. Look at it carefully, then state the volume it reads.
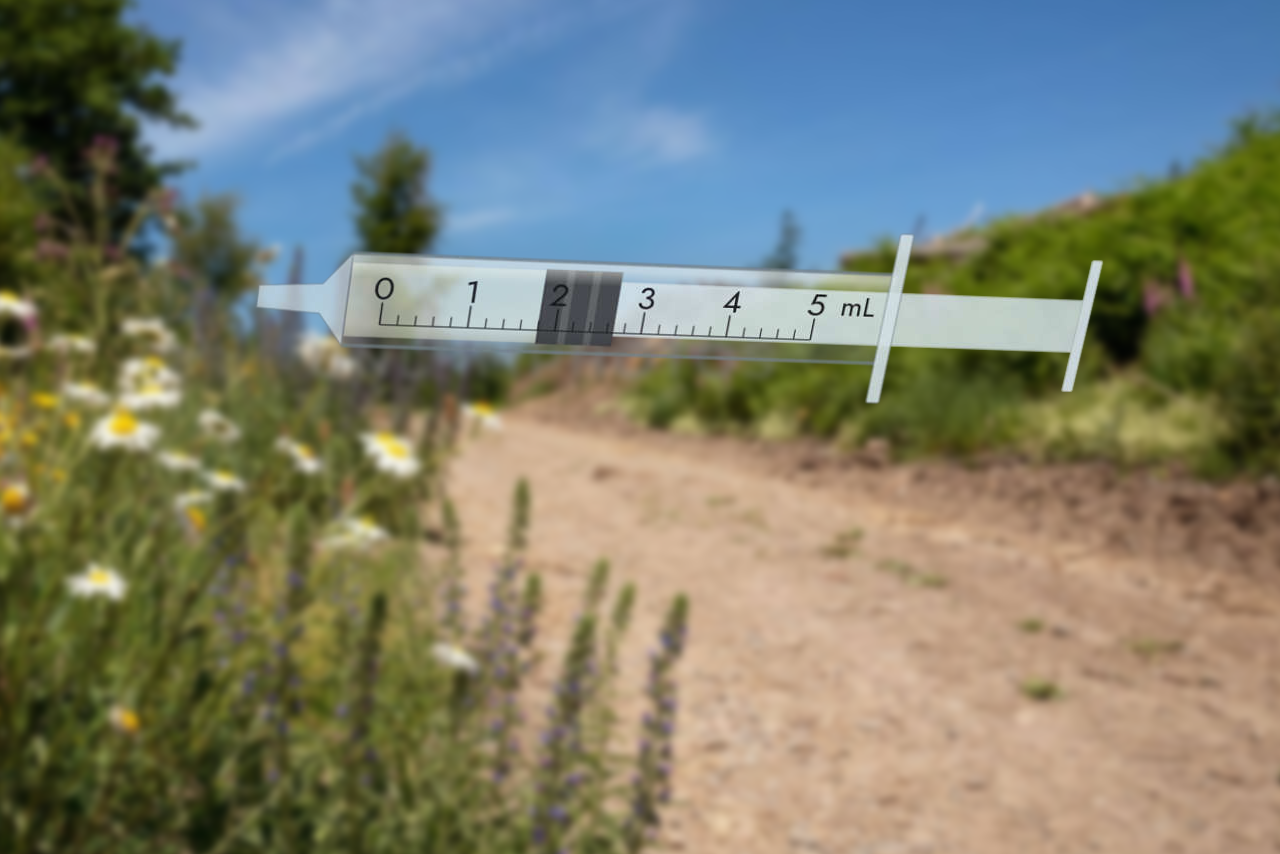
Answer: 1.8 mL
